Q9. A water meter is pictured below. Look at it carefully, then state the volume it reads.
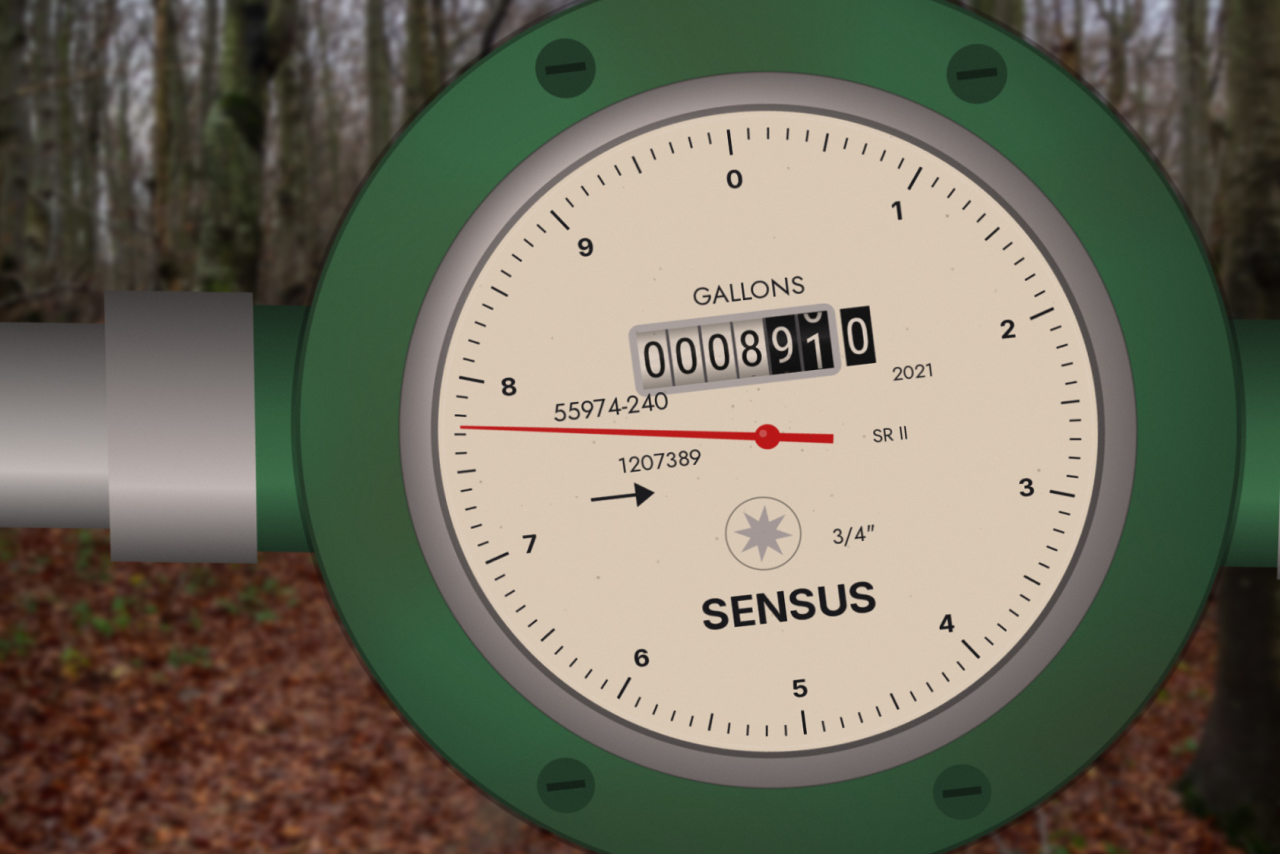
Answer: 8907.7 gal
